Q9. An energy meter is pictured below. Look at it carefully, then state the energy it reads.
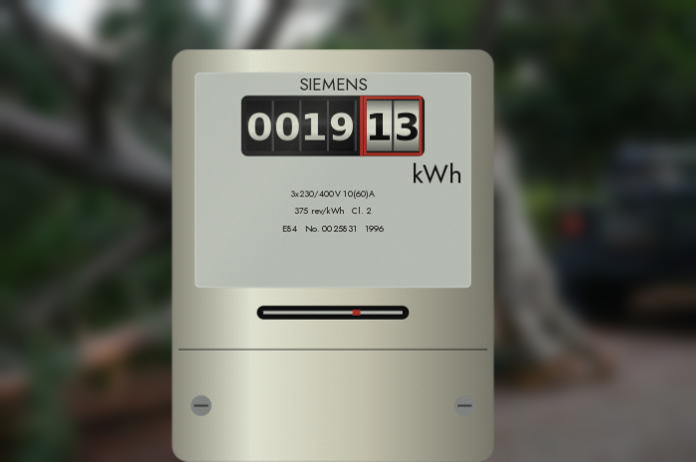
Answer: 19.13 kWh
